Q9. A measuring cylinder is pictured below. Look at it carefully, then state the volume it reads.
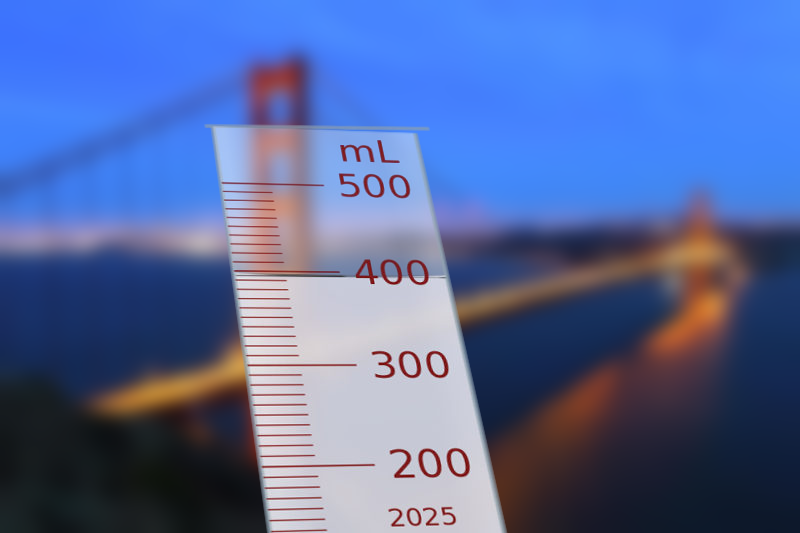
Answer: 395 mL
